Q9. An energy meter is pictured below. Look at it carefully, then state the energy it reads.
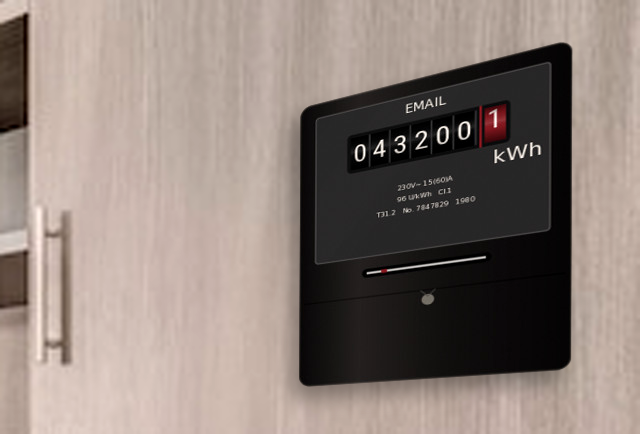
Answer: 43200.1 kWh
